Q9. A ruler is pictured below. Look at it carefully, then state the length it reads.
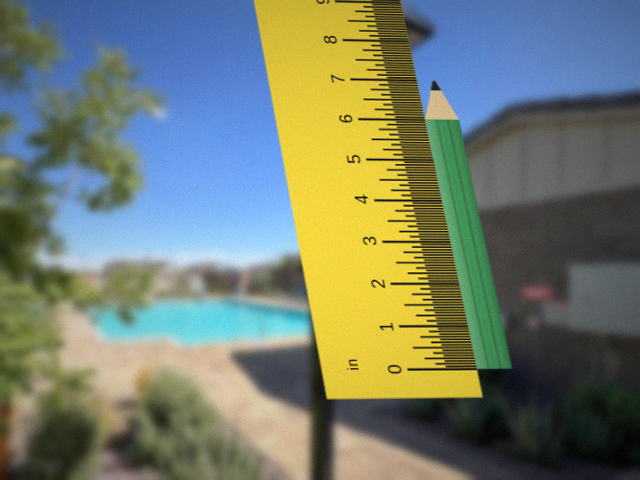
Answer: 7 in
